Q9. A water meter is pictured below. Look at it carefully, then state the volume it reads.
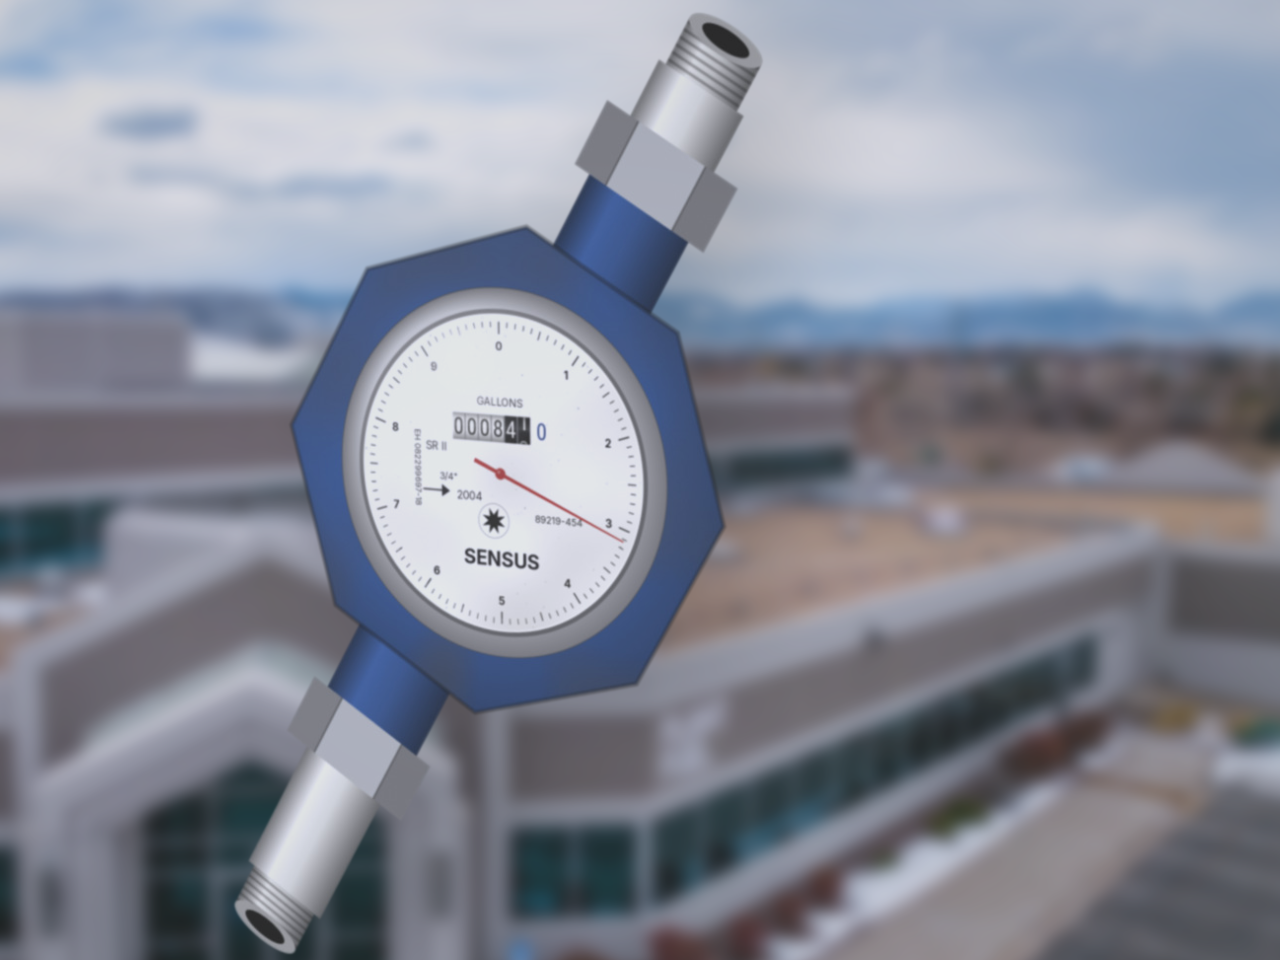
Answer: 8413.1 gal
